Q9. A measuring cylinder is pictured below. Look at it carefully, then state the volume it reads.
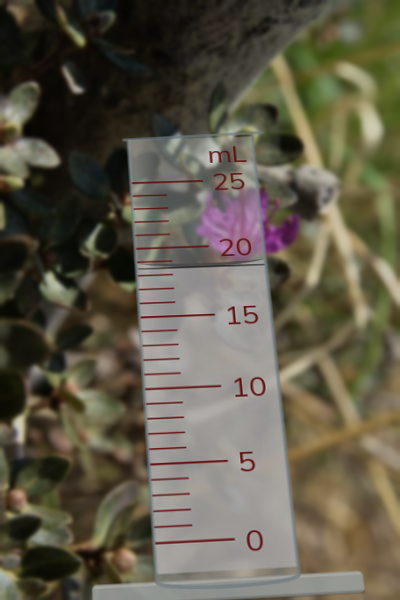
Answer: 18.5 mL
